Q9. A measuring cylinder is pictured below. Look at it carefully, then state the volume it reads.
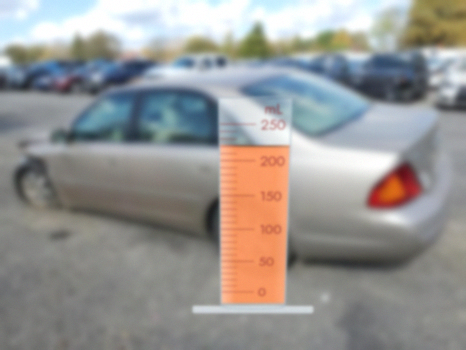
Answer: 220 mL
